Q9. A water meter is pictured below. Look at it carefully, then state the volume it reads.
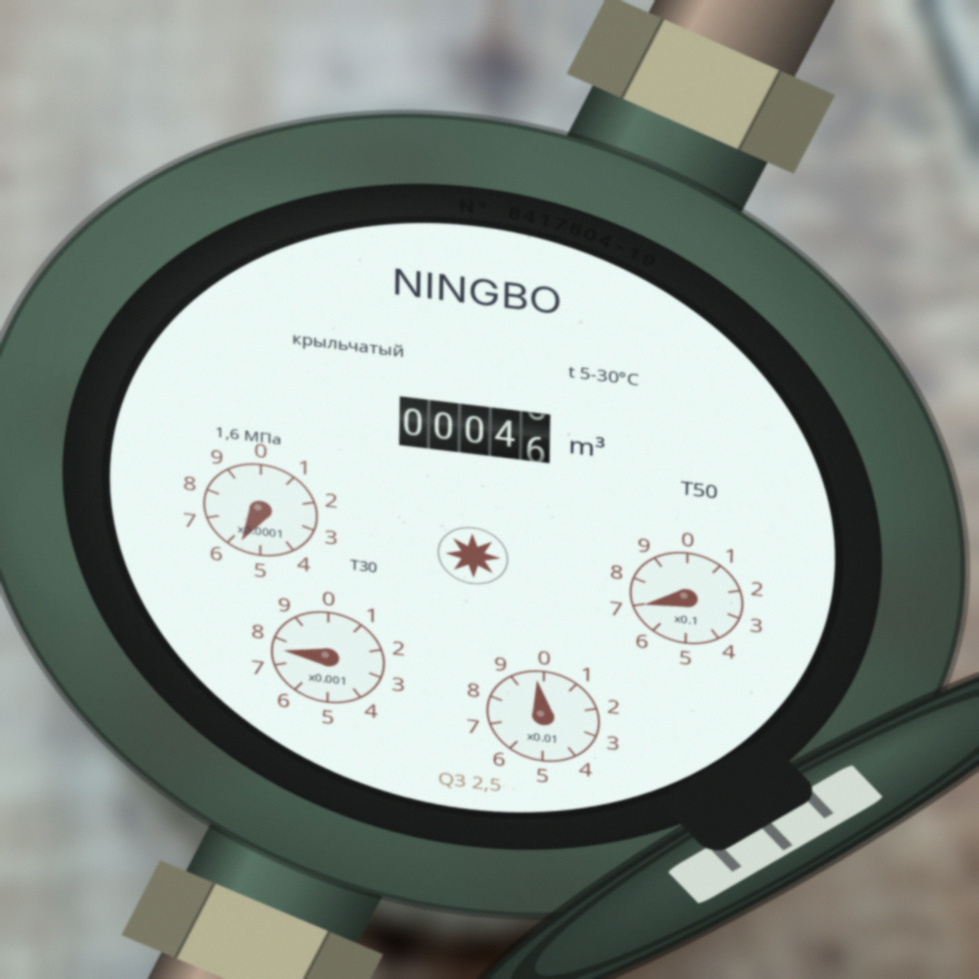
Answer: 45.6975 m³
